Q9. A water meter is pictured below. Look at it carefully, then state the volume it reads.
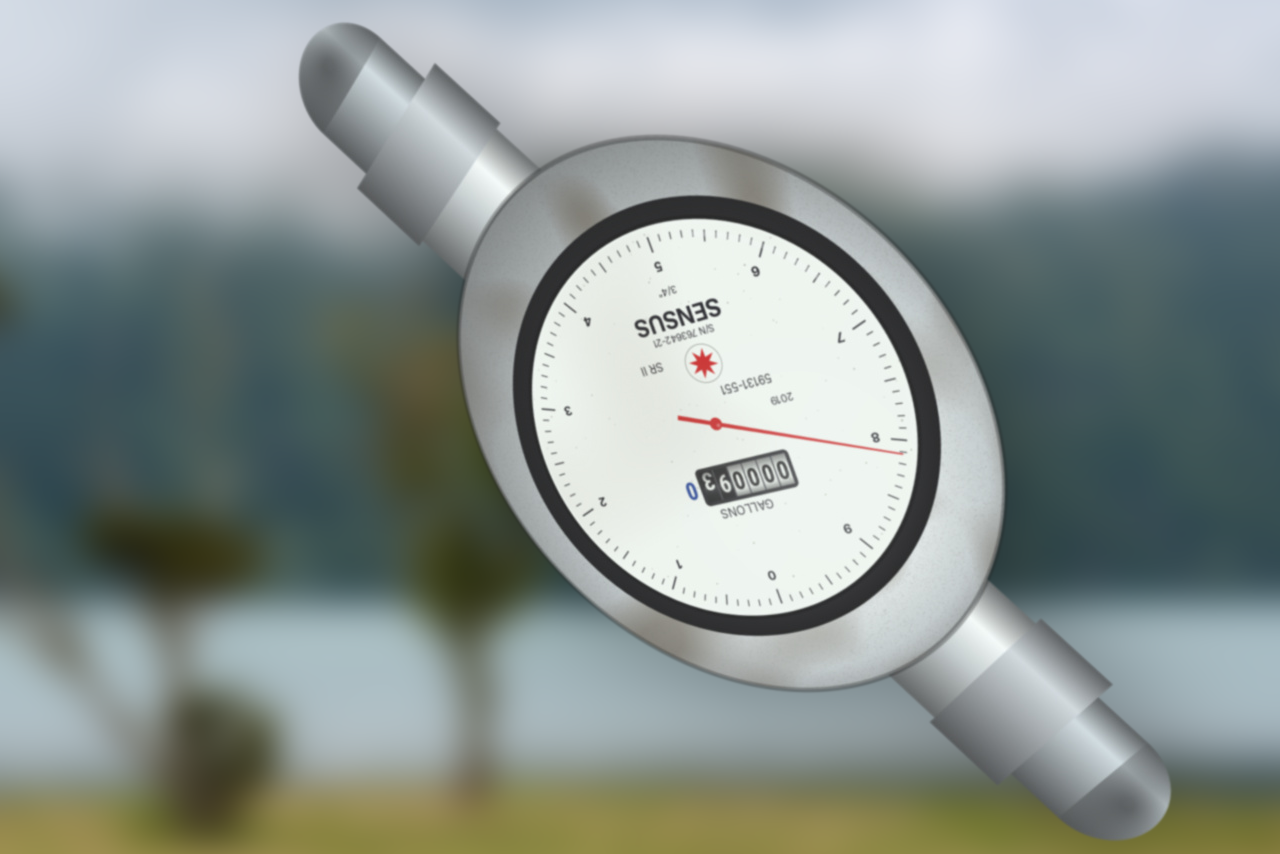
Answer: 928.1 gal
